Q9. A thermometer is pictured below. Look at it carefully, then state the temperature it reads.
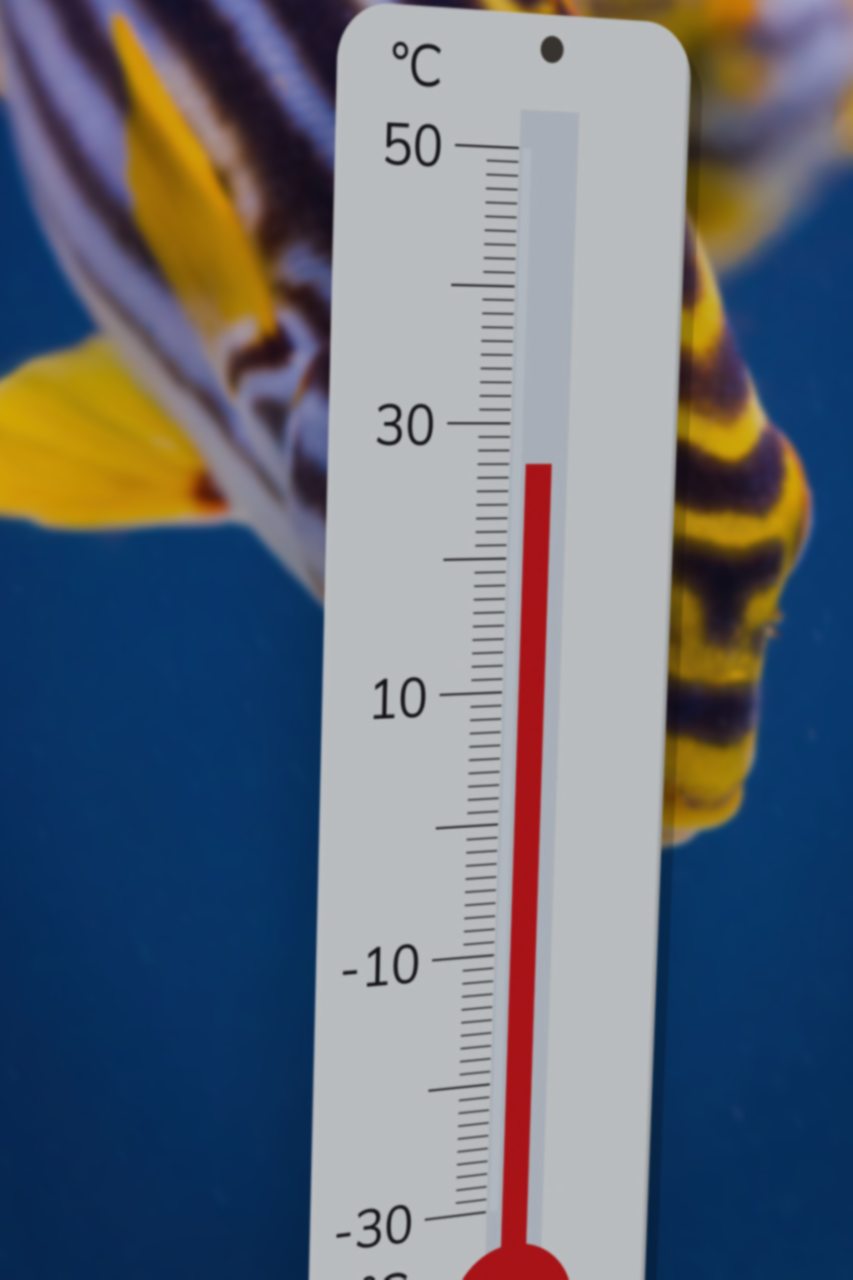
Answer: 27 °C
